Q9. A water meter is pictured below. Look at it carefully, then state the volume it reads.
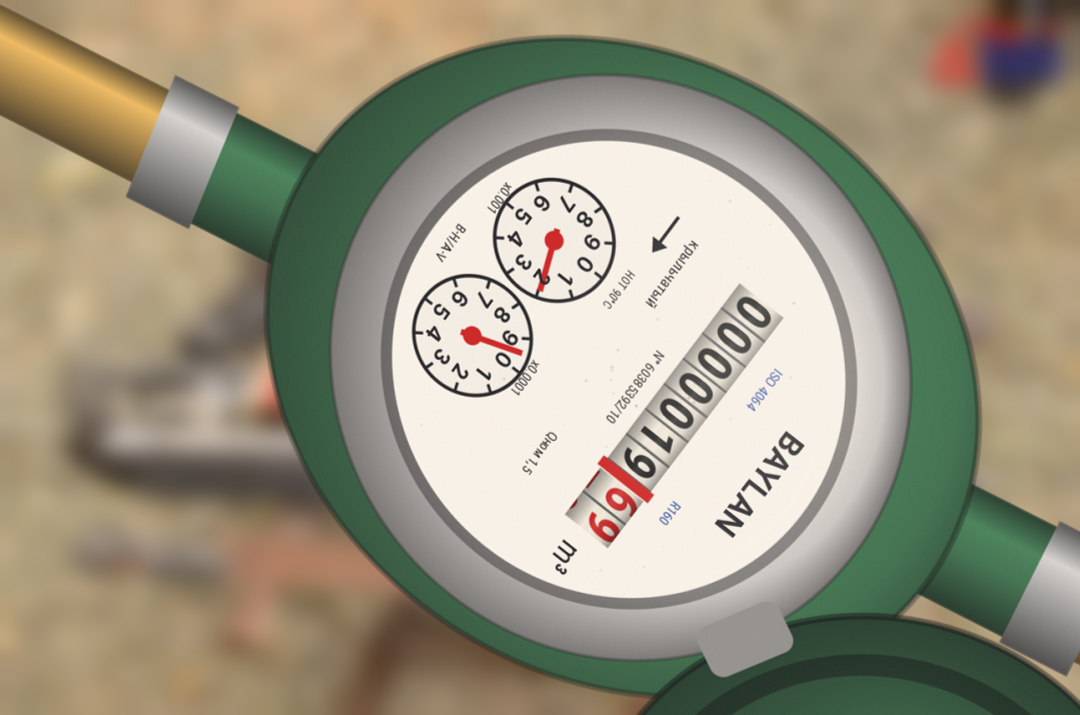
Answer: 19.6919 m³
